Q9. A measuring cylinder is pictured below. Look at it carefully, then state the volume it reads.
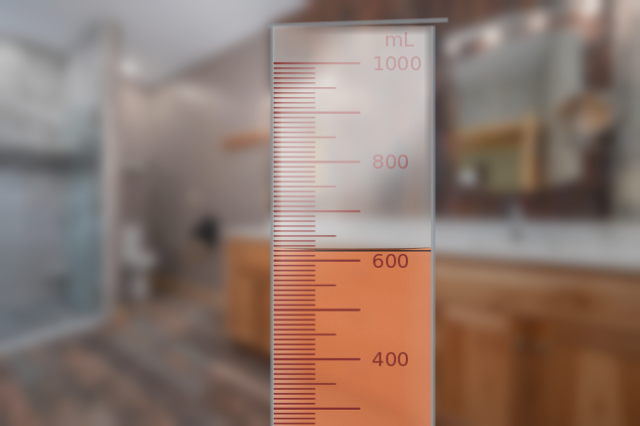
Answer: 620 mL
